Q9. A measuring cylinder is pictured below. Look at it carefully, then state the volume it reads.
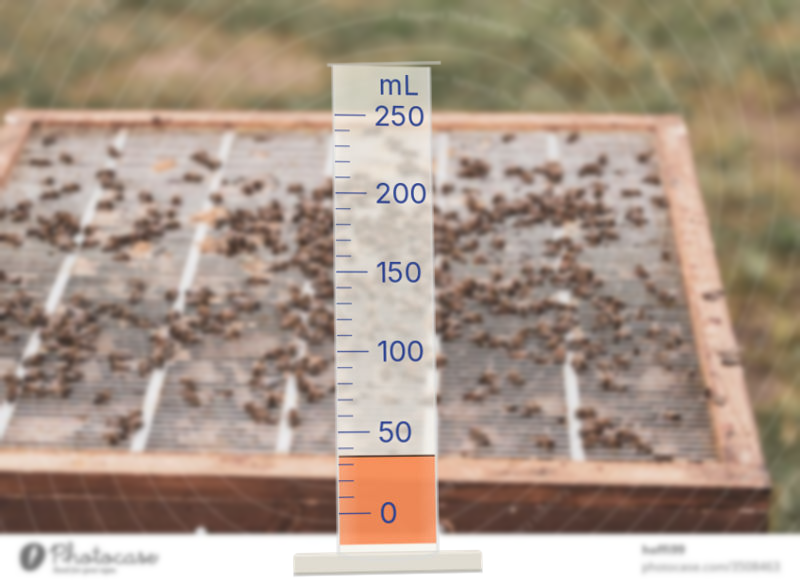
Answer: 35 mL
